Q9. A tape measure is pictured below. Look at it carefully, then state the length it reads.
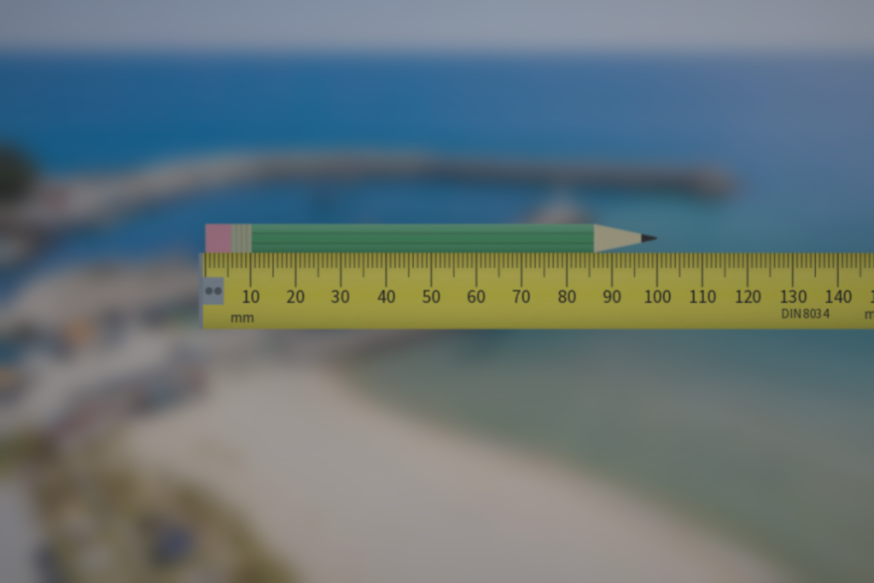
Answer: 100 mm
